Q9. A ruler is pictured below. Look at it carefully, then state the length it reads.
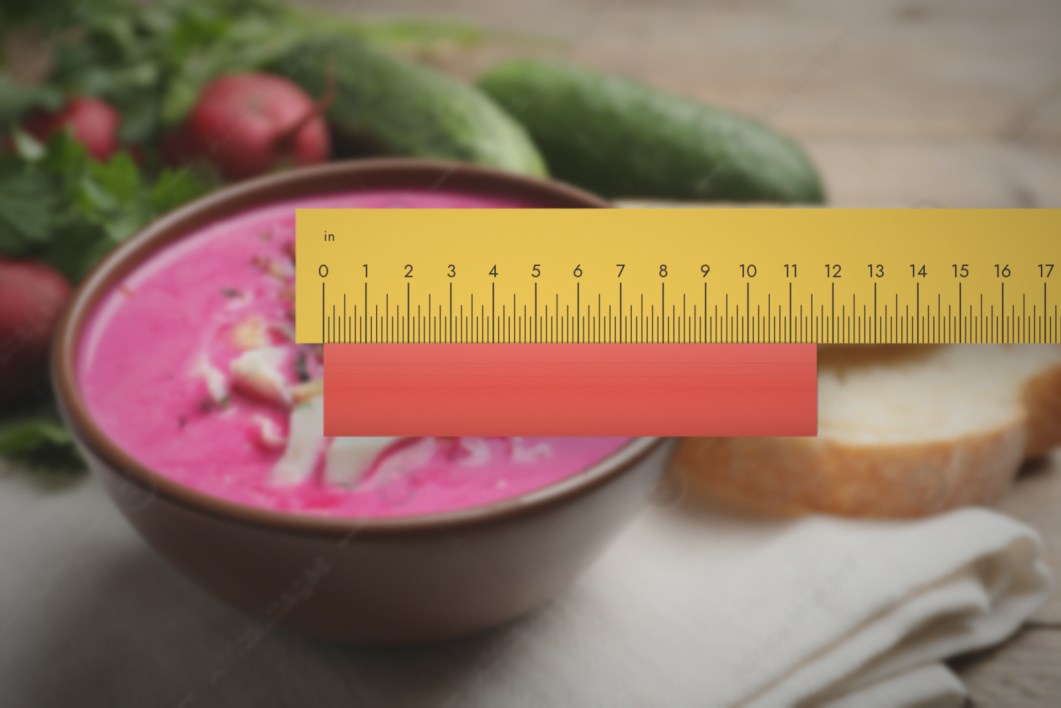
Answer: 11.625 in
